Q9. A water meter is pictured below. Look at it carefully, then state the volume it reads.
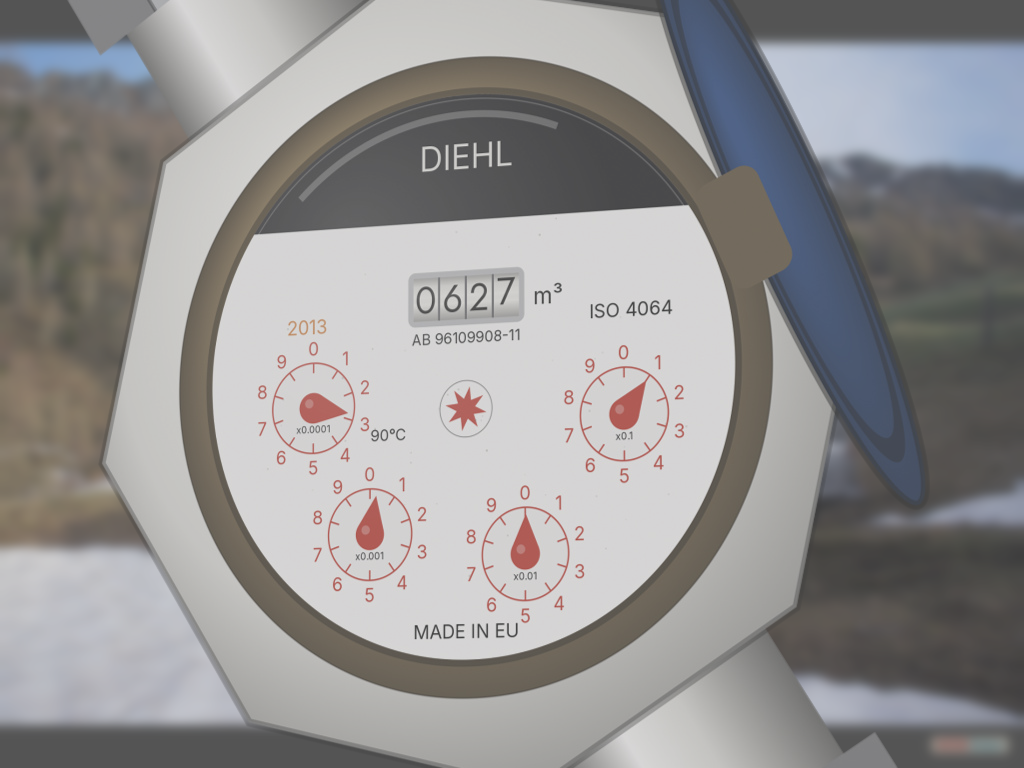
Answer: 627.1002 m³
